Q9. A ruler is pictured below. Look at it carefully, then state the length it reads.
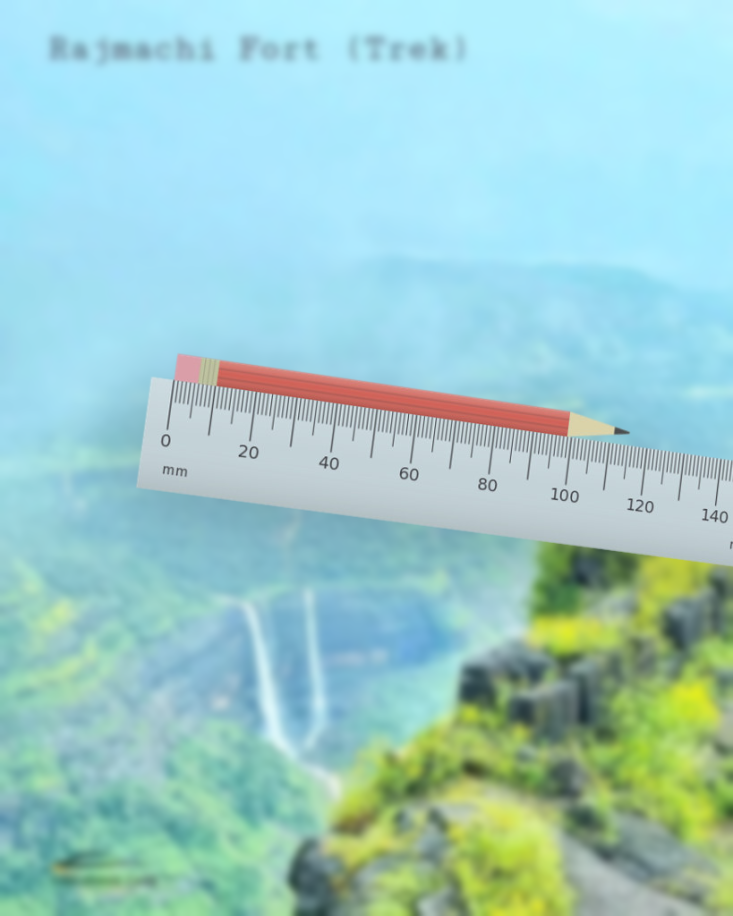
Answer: 115 mm
